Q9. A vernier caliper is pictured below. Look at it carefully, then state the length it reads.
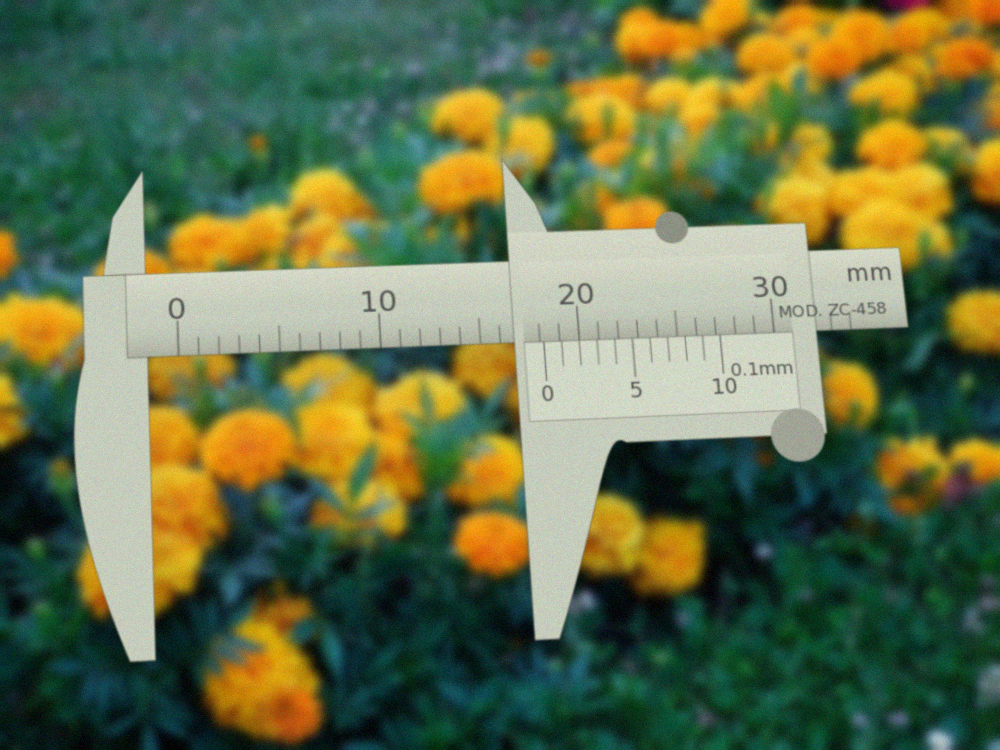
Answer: 18.2 mm
